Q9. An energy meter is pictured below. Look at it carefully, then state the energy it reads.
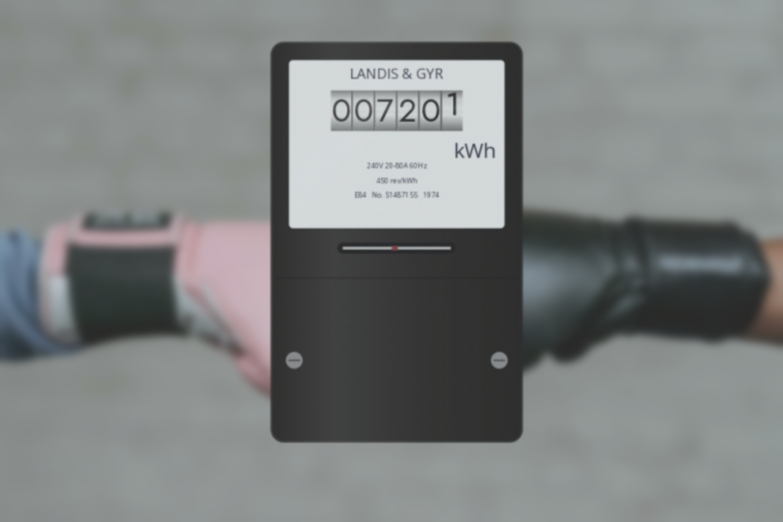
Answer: 7201 kWh
